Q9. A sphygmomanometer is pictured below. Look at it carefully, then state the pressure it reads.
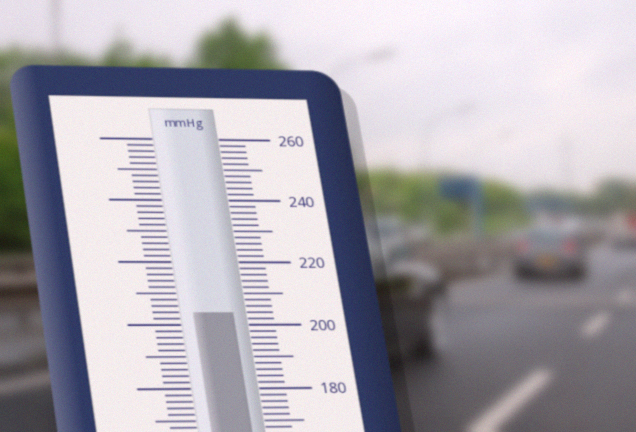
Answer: 204 mmHg
